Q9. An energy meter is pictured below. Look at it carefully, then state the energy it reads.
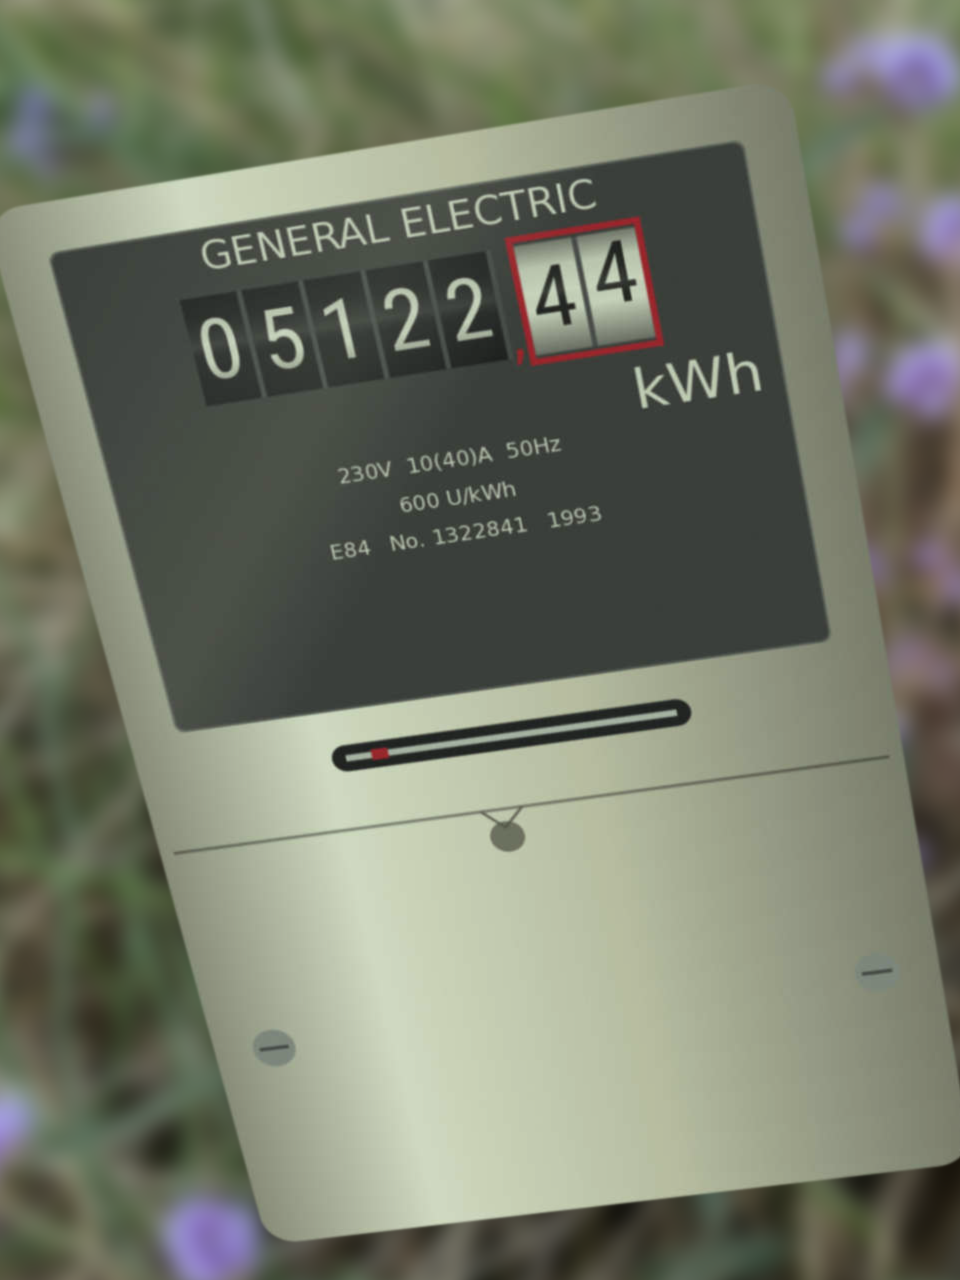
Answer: 5122.44 kWh
